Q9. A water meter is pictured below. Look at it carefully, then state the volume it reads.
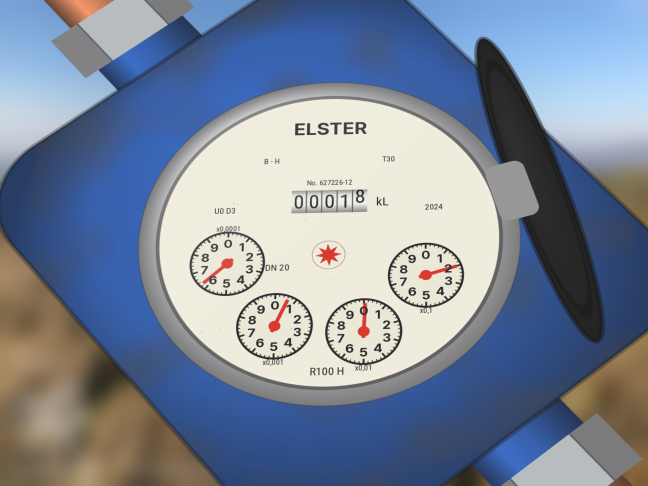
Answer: 18.2006 kL
